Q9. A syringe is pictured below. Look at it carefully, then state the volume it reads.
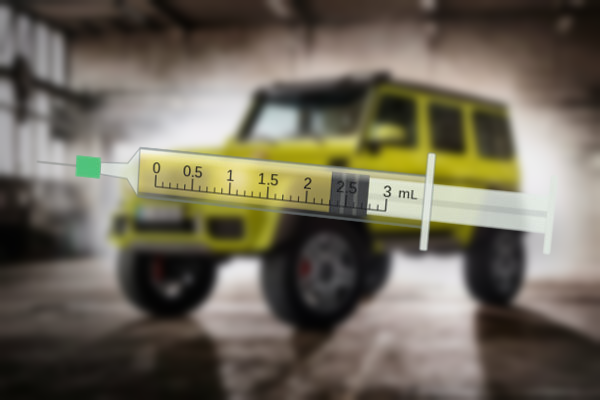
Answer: 2.3 mL
